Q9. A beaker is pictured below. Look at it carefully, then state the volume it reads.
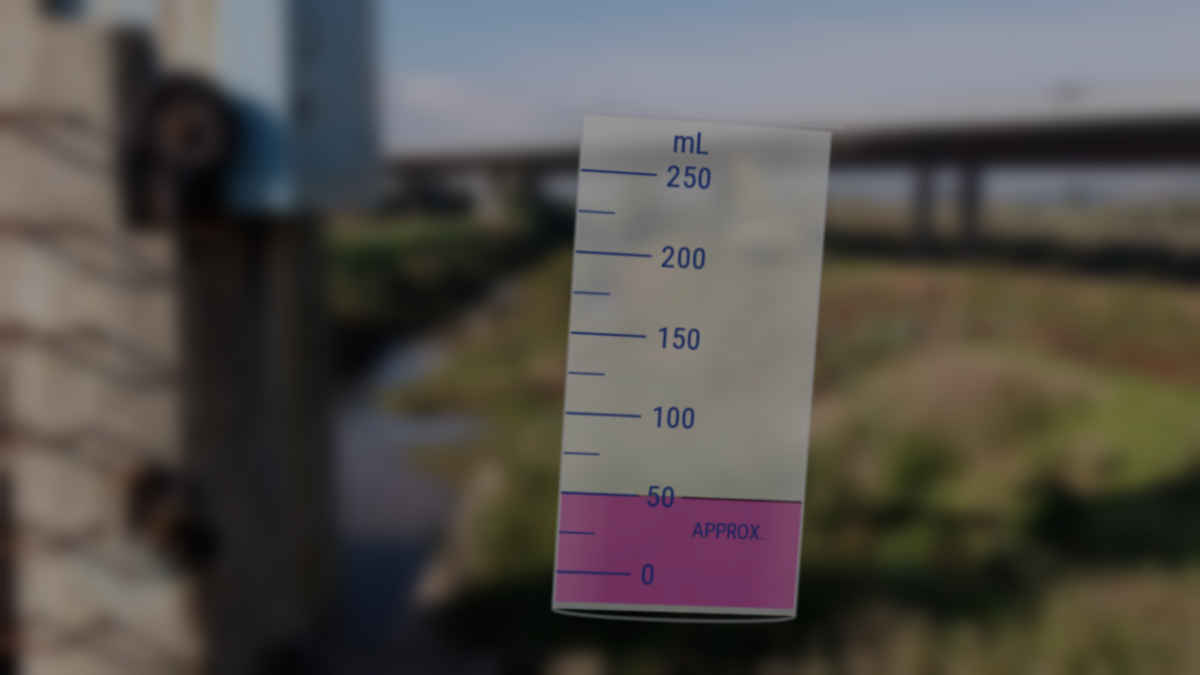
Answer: 50 mL
